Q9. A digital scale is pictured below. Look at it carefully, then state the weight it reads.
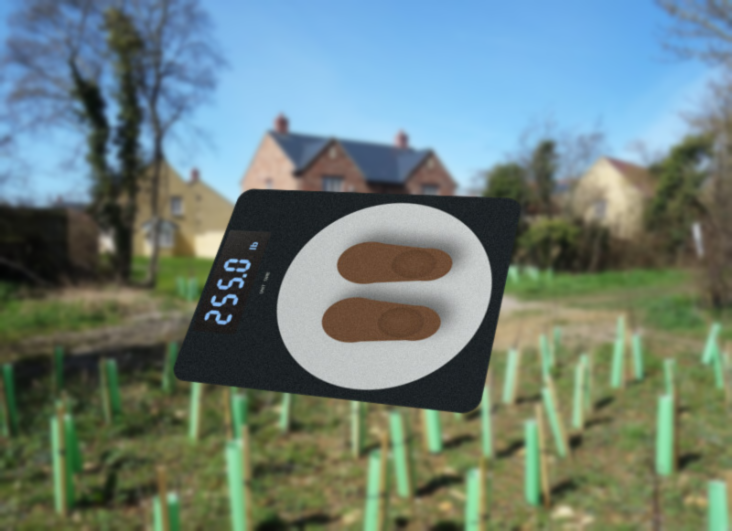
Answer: 255.0 lb
